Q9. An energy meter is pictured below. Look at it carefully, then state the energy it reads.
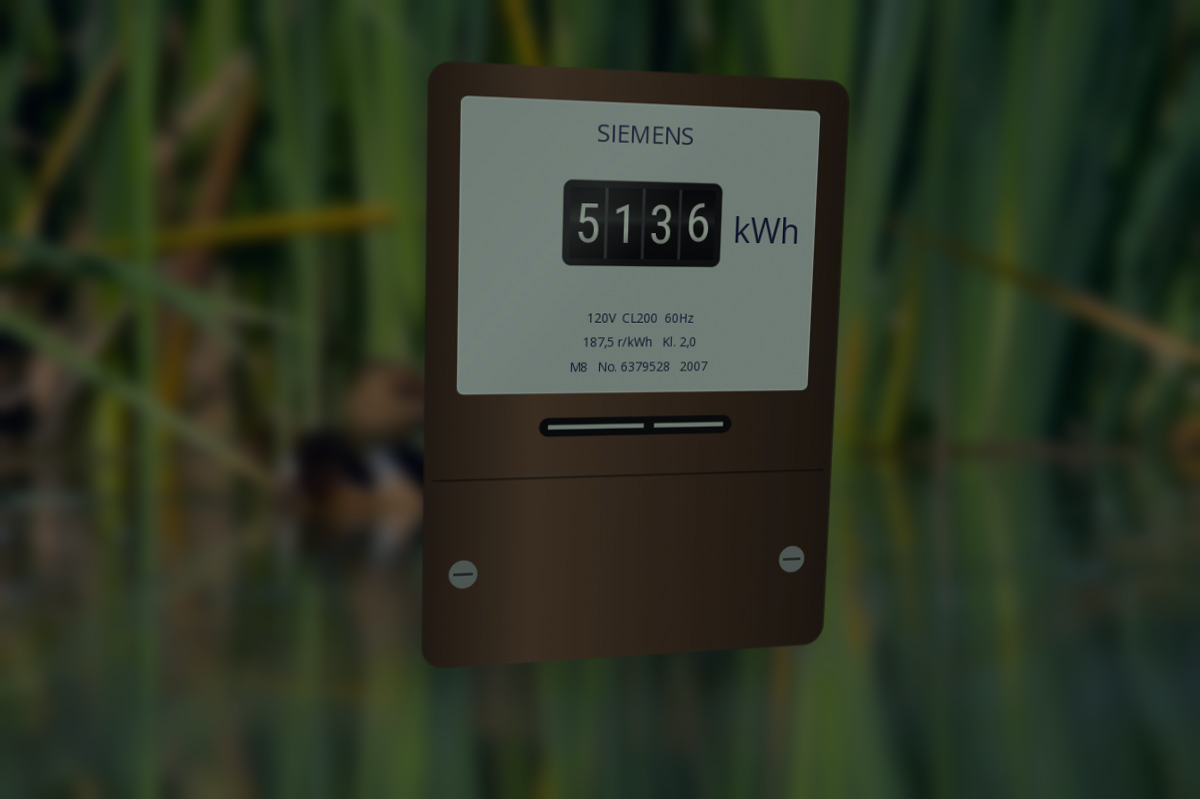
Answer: 5136 kWh
